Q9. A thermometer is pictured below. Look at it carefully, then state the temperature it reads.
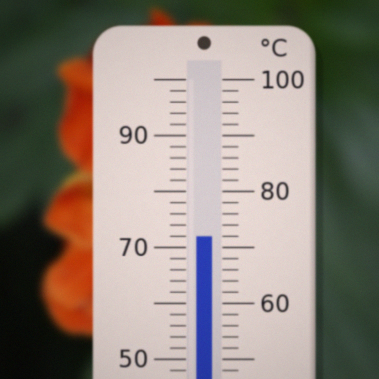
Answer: 72 °C
